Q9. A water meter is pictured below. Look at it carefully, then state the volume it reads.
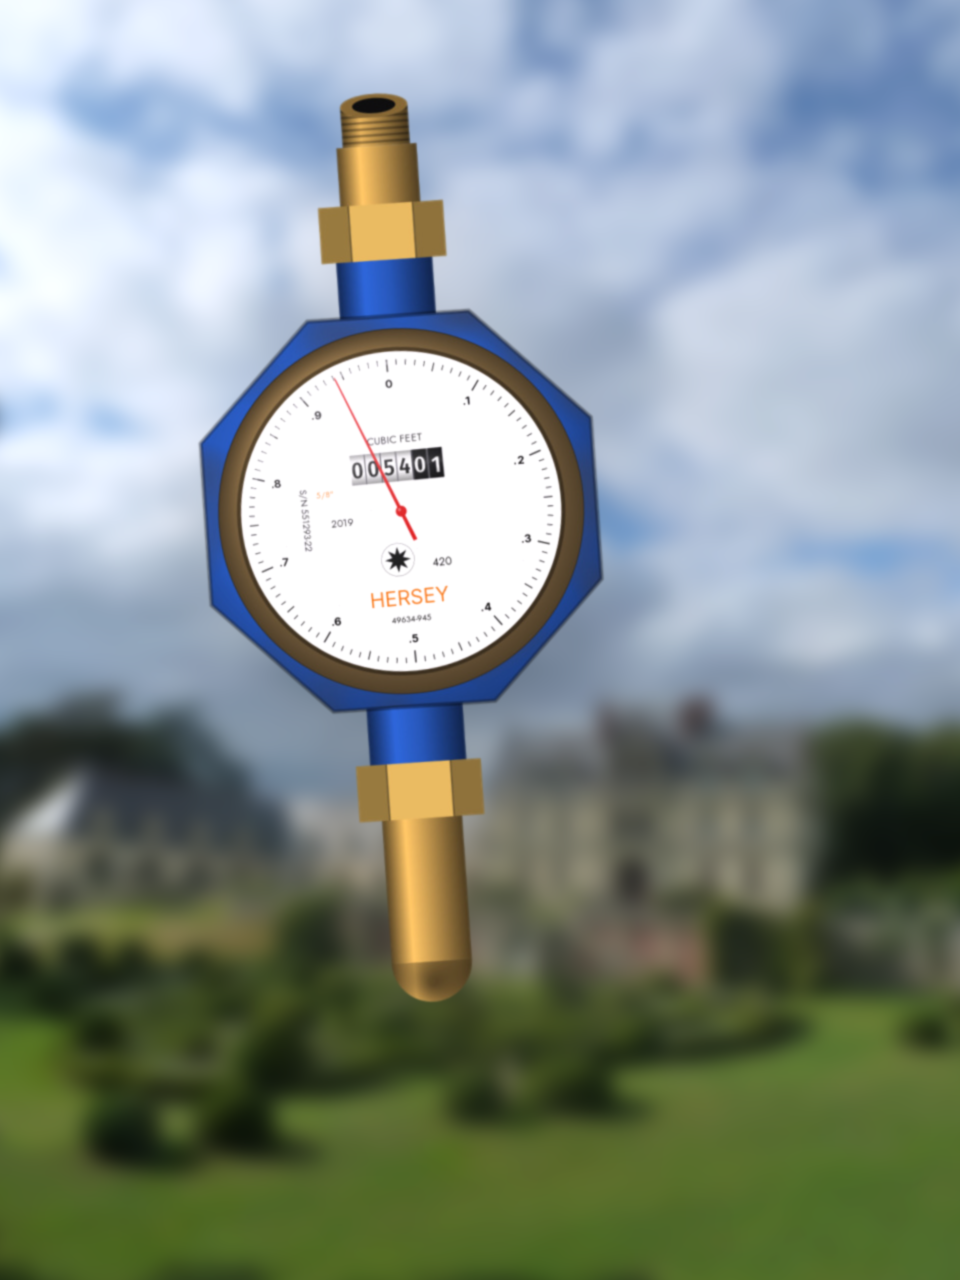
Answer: 5400.94 ft³
